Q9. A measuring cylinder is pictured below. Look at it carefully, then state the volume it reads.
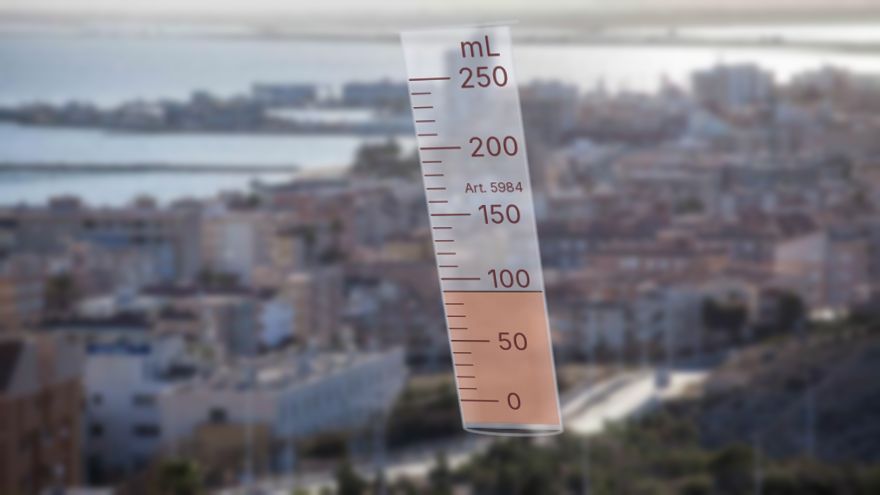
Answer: 90 mL
